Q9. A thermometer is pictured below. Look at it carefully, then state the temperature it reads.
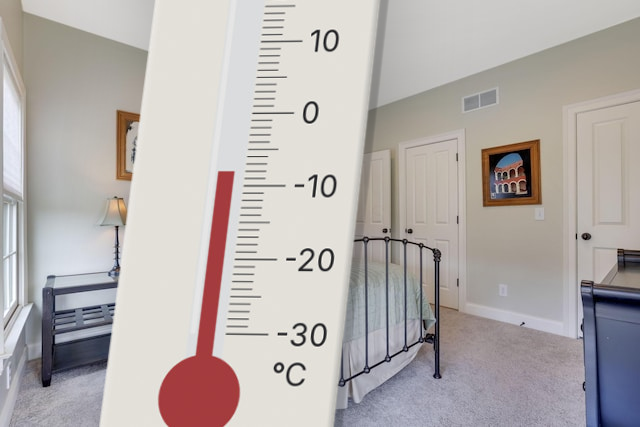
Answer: -8 °C
